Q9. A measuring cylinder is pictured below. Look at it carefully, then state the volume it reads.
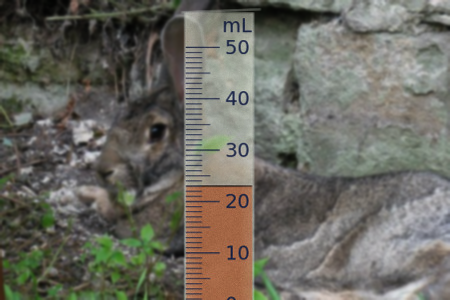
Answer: 23 mL
